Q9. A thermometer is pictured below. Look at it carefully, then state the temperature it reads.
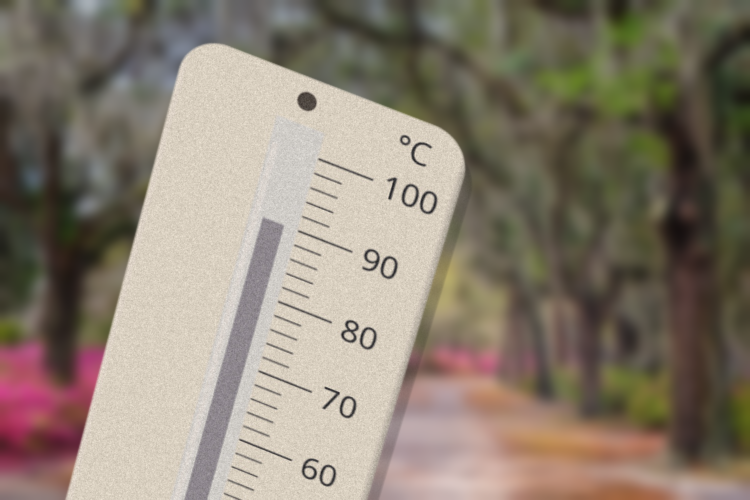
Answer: 90 °C
